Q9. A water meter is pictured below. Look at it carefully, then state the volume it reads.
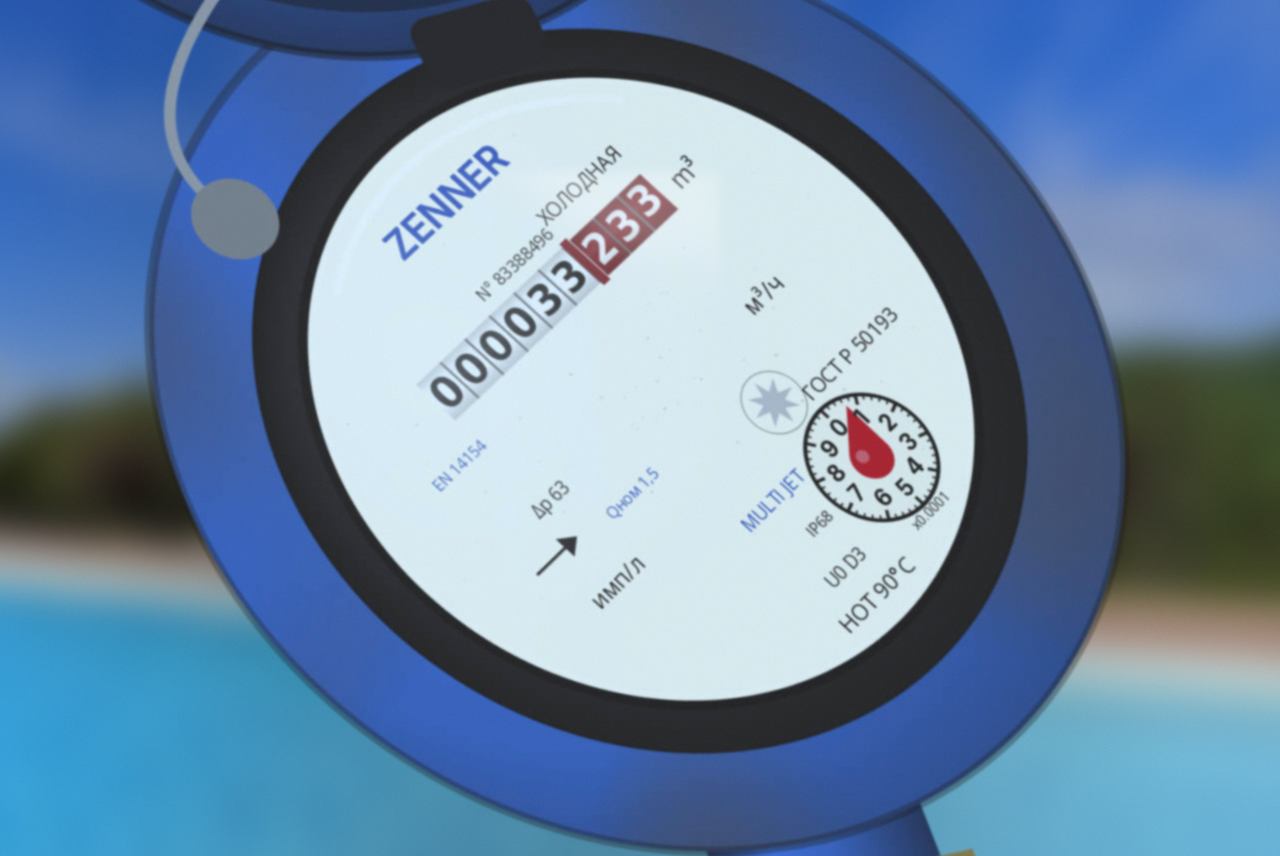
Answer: 33.2330 m³
